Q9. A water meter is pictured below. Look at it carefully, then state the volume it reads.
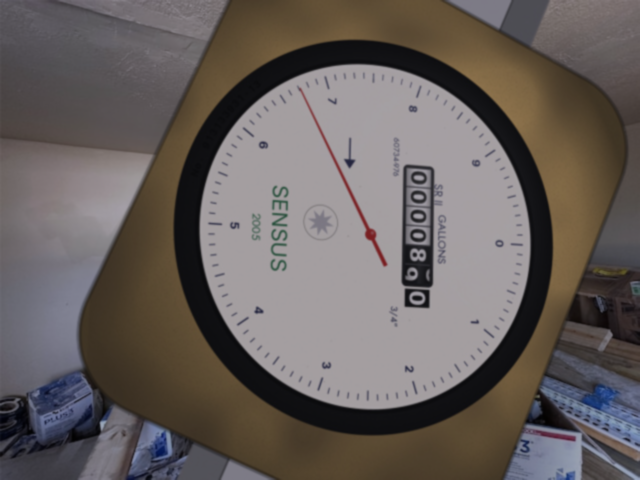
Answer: 886.7 gal
